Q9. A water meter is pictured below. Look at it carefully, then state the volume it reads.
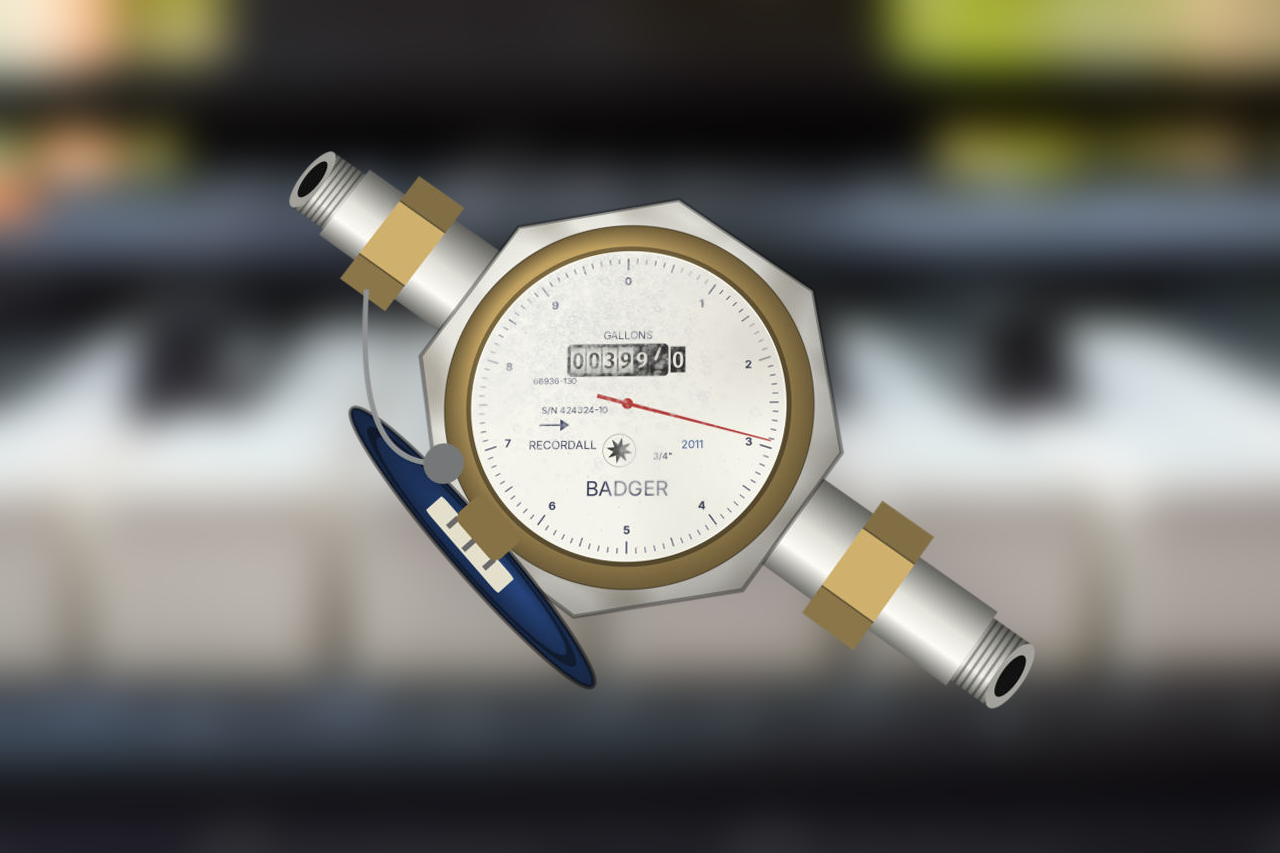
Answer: 39972.9 gal
